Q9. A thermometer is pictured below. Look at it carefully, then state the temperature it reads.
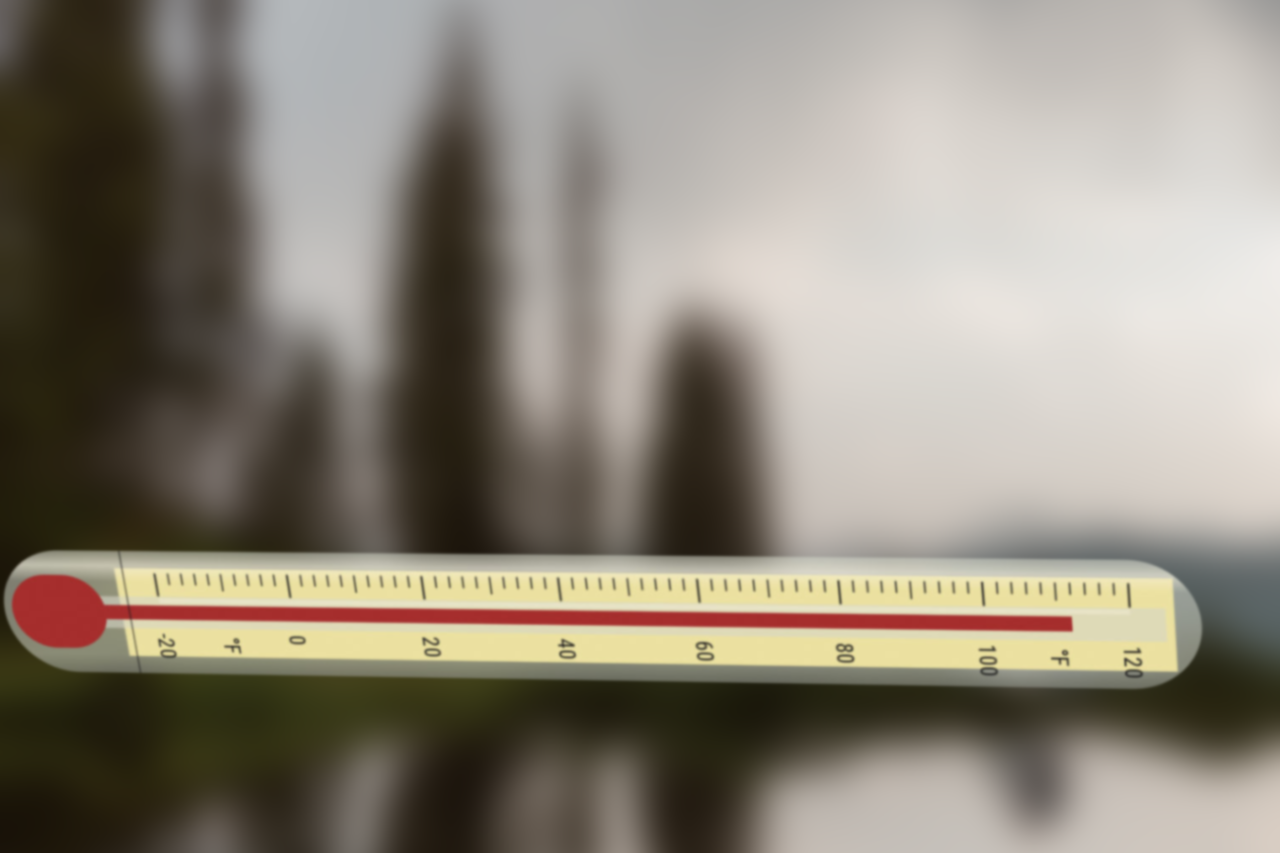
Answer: 112 °F
